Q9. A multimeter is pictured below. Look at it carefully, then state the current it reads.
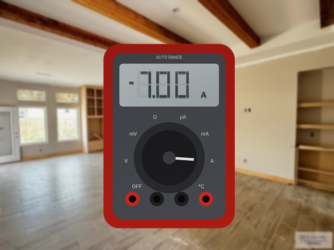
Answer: -7.00 A
